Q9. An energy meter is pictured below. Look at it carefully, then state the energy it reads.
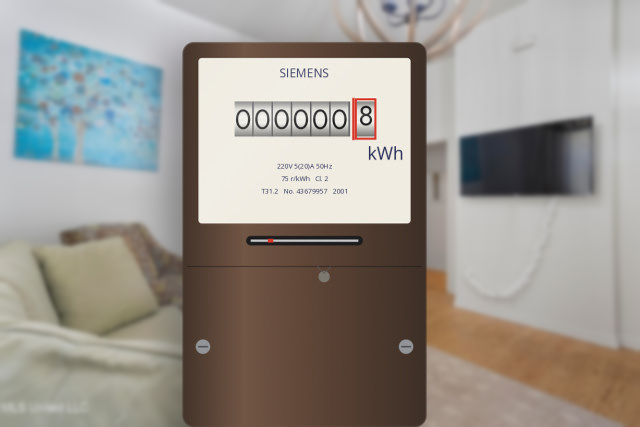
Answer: 0.8 kWh
